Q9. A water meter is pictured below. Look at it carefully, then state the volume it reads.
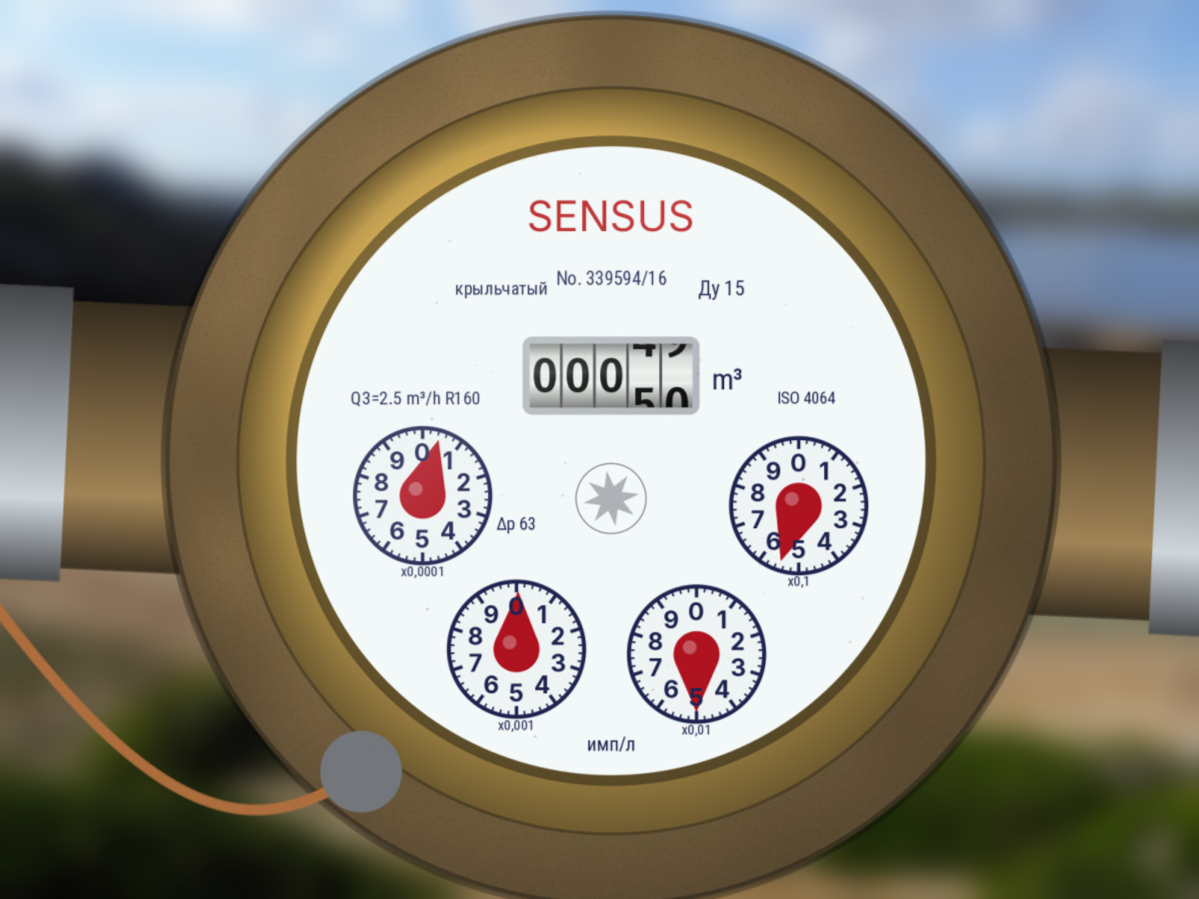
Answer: 49.5500 m³
